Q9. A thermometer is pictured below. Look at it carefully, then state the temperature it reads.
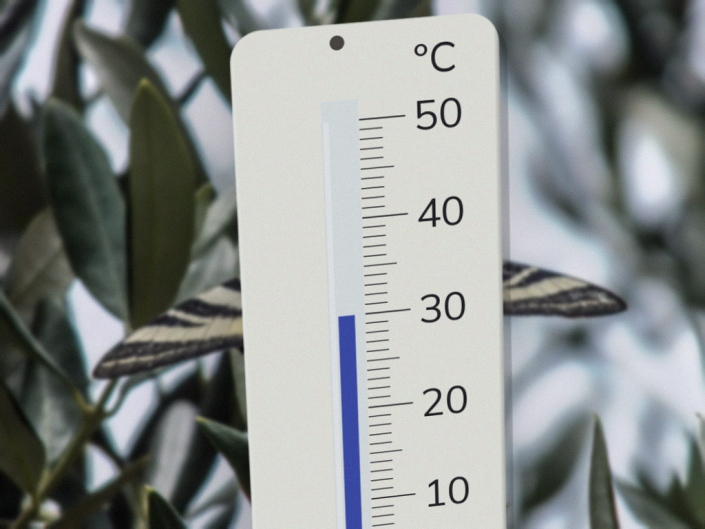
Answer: 30 °C
